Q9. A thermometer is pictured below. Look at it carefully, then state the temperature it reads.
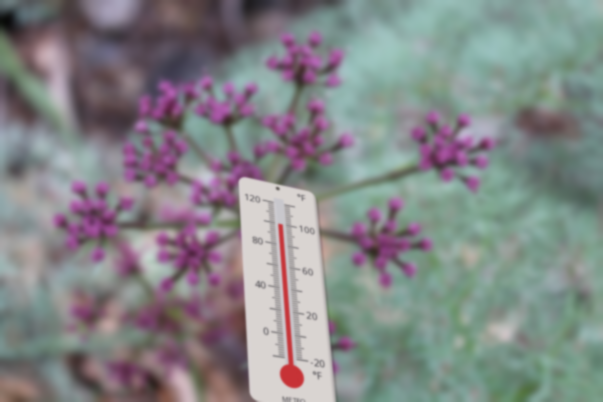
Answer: 100 °F
